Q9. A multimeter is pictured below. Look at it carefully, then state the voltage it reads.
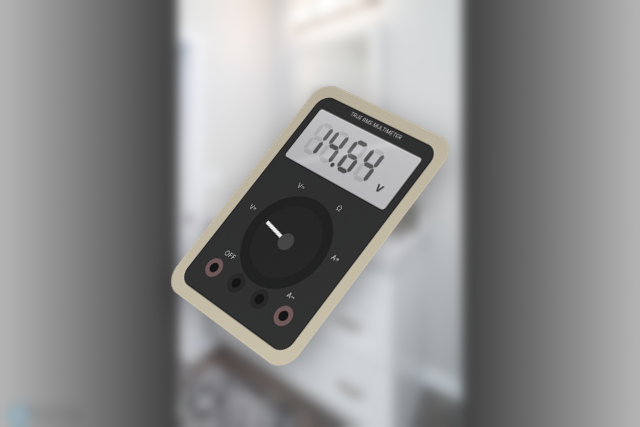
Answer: 14.64 V
